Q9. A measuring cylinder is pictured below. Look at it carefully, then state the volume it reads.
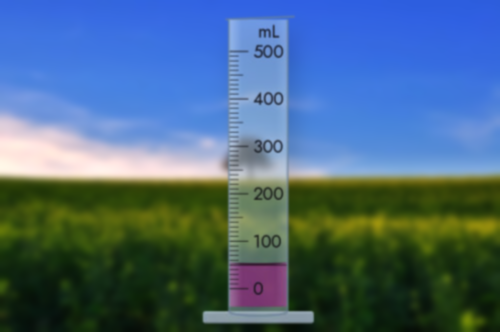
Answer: 50 mL
